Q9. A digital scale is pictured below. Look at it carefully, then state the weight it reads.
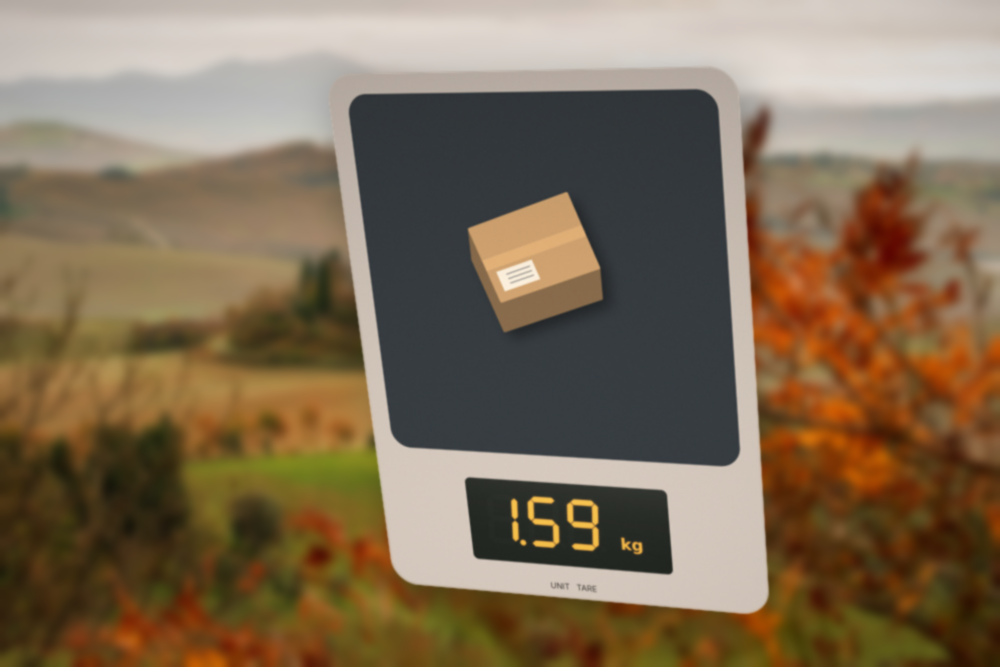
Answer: 1.59 kg
